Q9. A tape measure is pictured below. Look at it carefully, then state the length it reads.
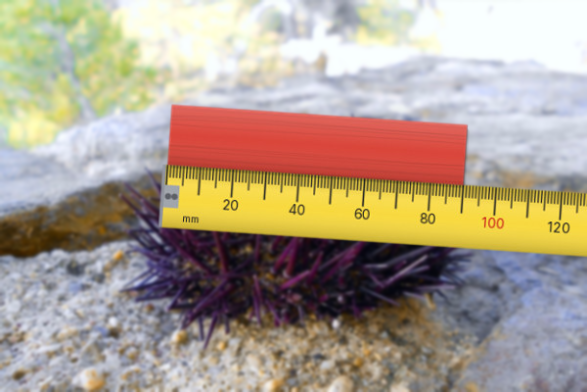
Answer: 90 mm
